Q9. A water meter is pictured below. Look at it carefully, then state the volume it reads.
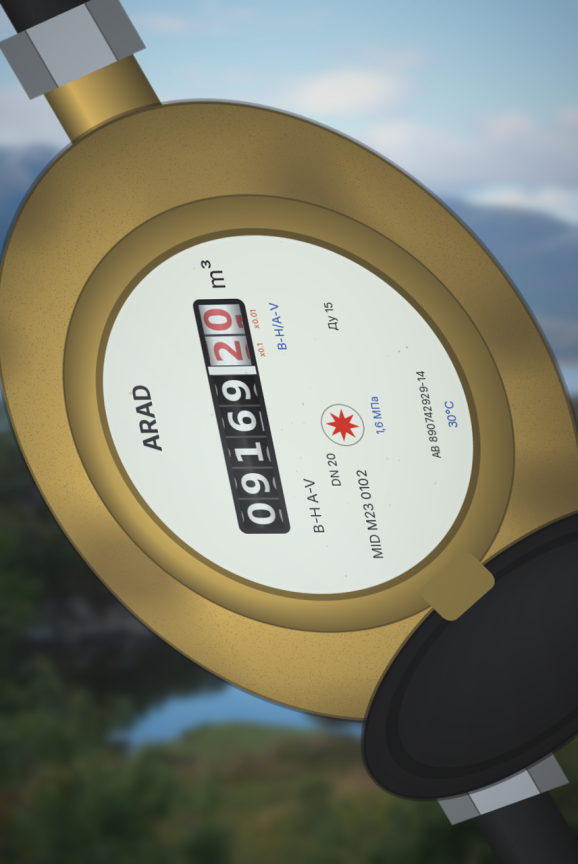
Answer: 9169.20 m³
